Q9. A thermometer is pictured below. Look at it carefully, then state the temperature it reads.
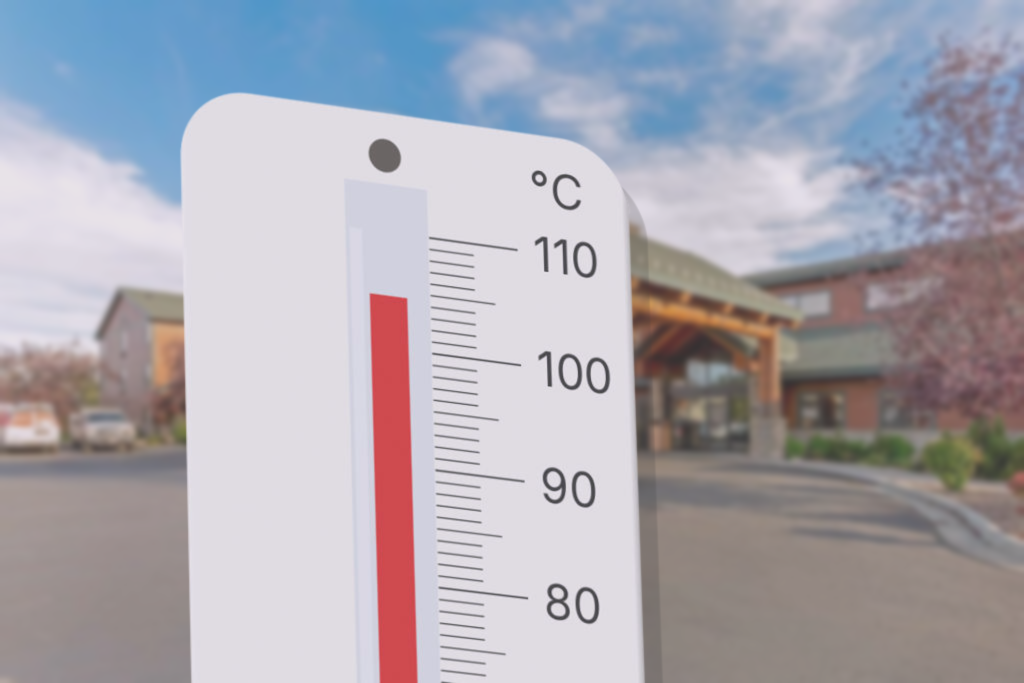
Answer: 104.5 °C
